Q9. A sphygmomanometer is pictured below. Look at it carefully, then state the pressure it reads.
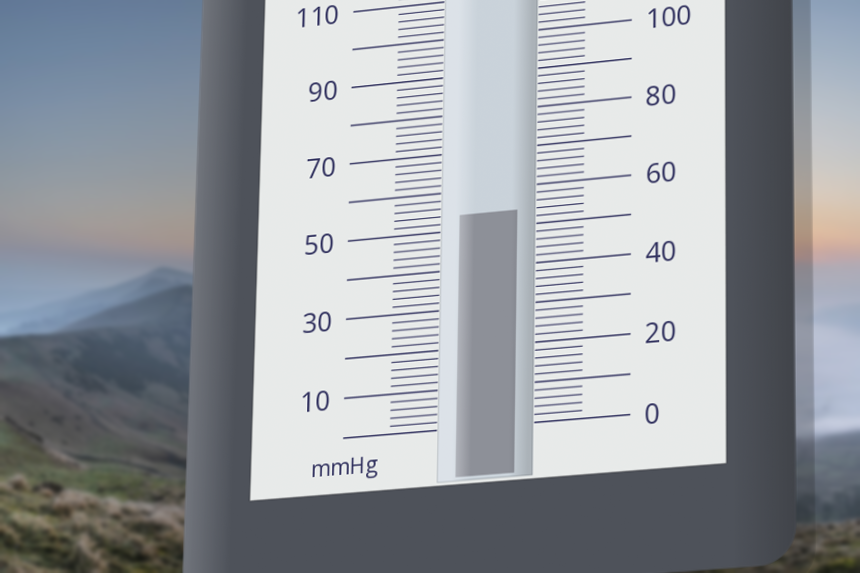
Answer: 54 mmHg
